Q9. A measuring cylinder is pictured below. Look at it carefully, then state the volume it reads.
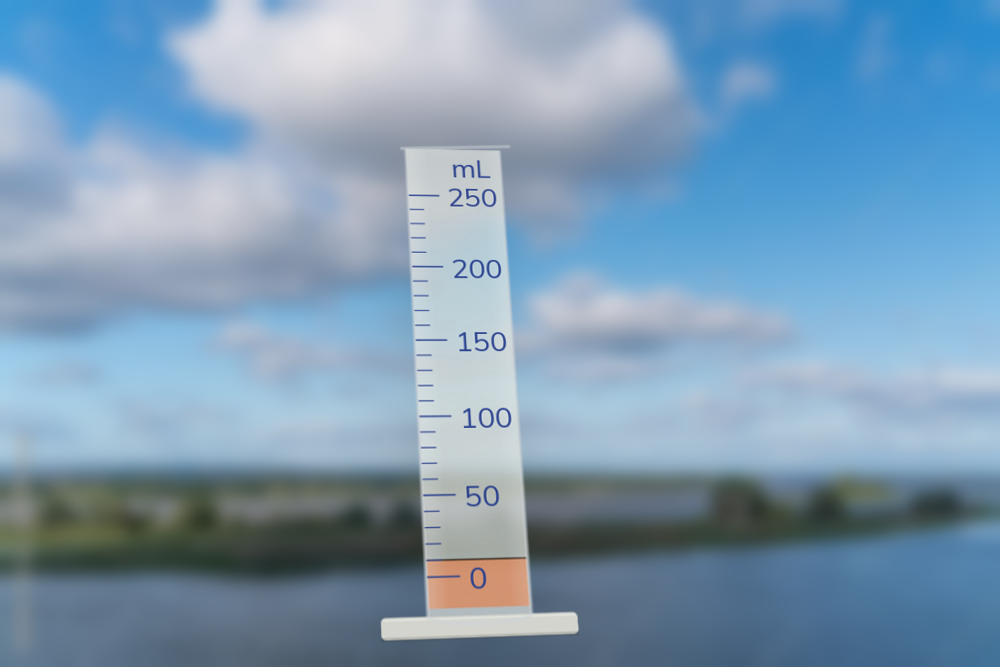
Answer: 10 mL
